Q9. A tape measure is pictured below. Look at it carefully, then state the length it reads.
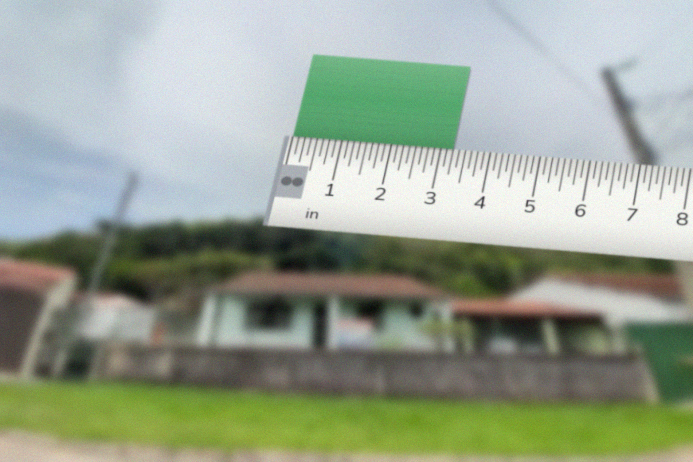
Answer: 3.25 in
